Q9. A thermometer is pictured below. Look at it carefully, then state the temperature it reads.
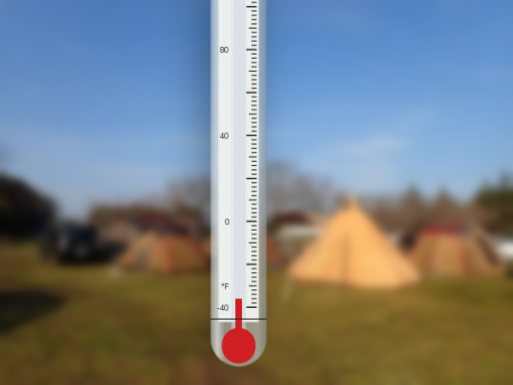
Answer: -36 °F
